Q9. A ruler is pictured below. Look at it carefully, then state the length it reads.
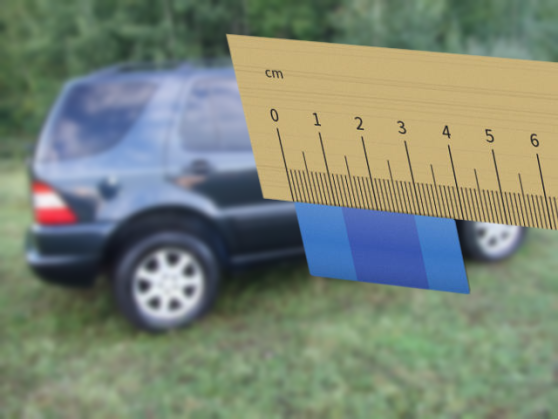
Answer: 3.8 cm
